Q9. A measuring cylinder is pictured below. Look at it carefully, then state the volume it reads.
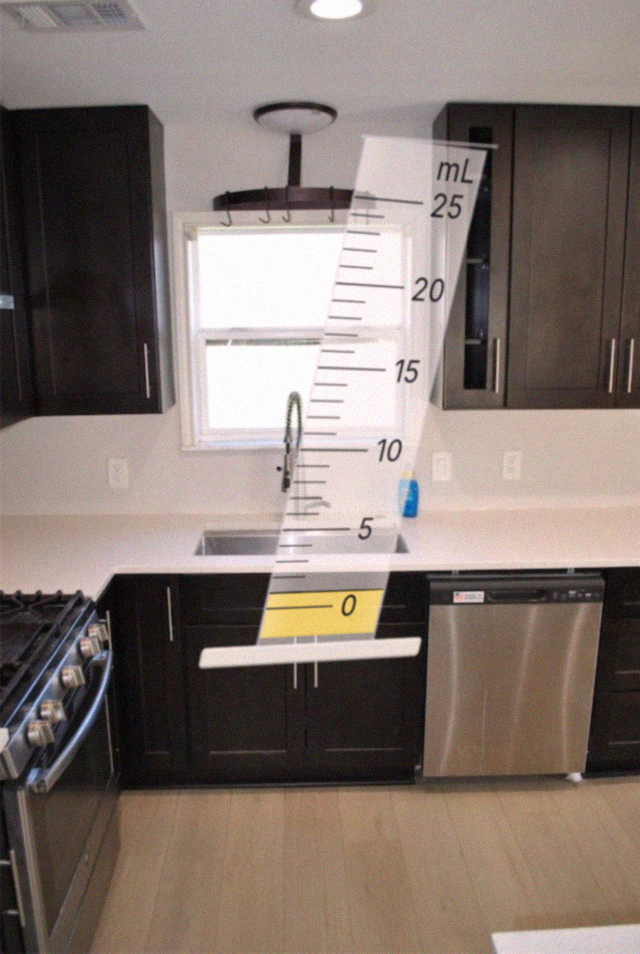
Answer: 1 mL
